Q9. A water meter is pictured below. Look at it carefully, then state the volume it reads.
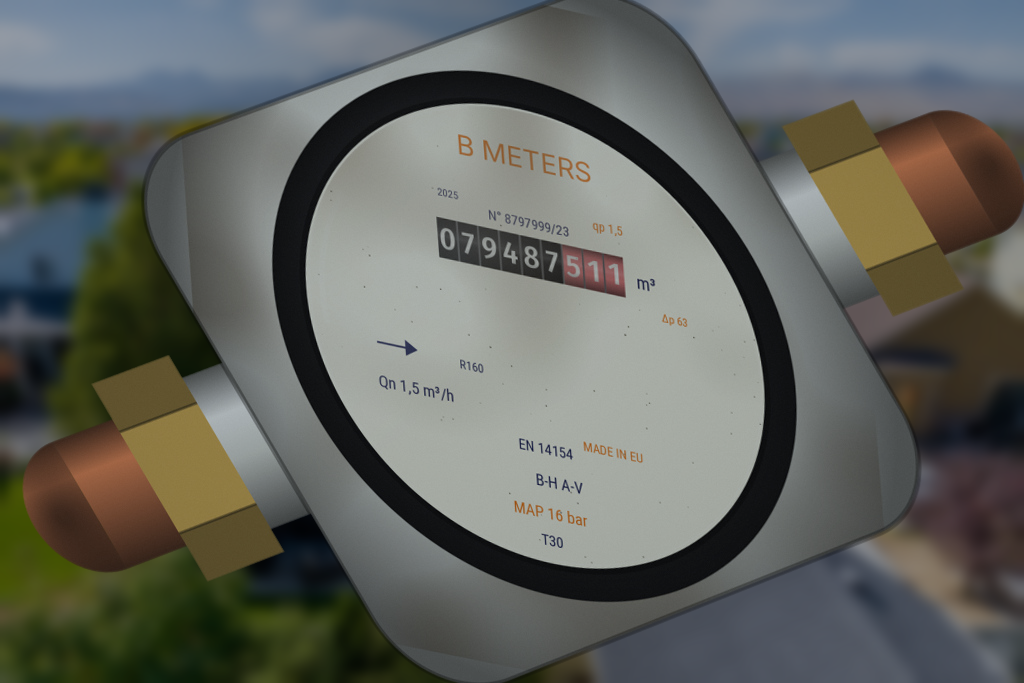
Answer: 79487.511 m³
